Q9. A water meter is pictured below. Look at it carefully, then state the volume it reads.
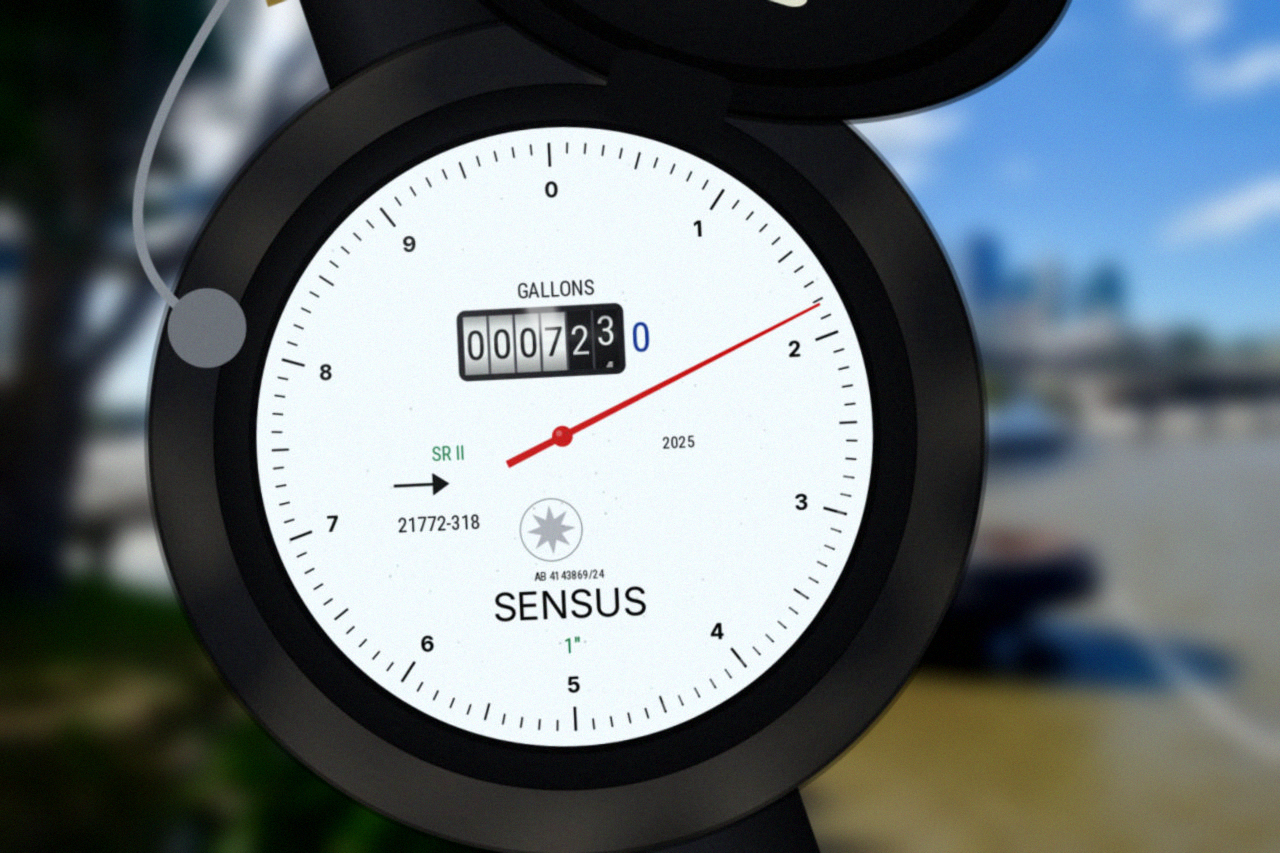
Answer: 7231.8 gal
